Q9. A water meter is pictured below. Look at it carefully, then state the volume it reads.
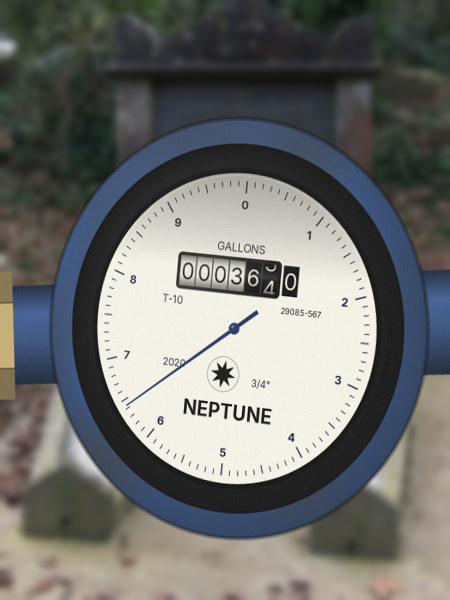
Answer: 3636.4 gal
